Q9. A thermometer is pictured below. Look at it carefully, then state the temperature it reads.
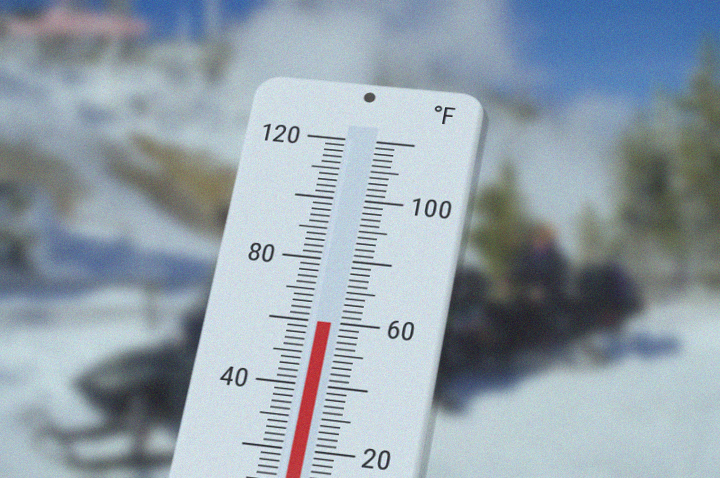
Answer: 60 °F
